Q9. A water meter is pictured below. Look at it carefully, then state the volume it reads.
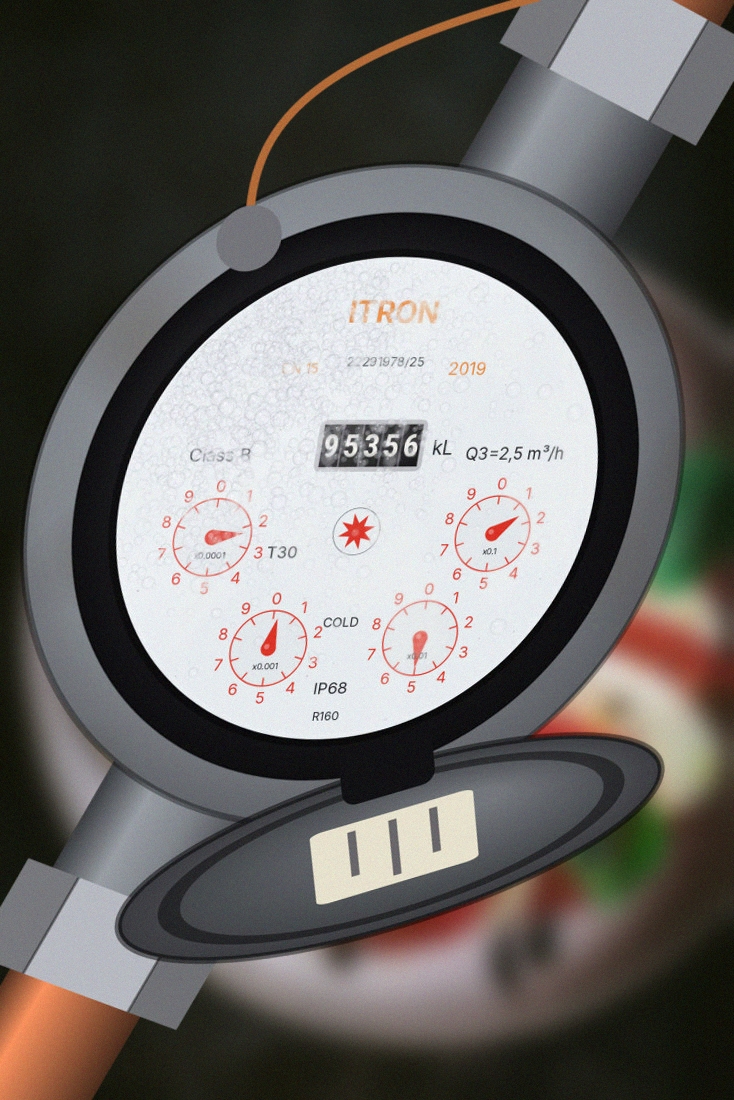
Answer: 95356.1502 kL
